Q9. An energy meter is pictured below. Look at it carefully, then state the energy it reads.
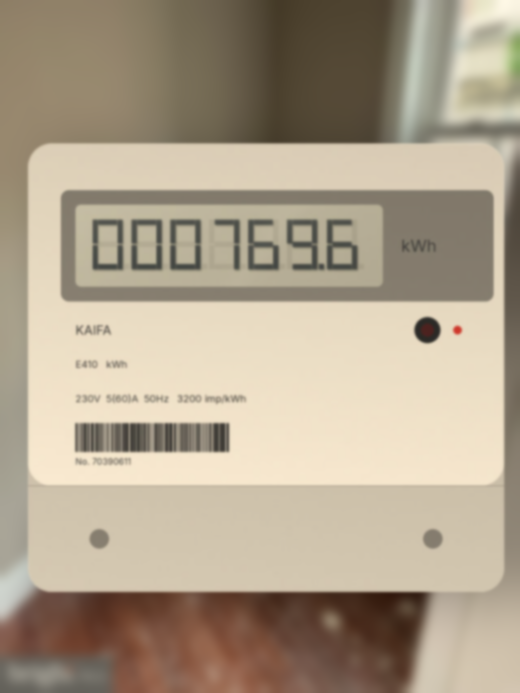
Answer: 769.6 kWh
